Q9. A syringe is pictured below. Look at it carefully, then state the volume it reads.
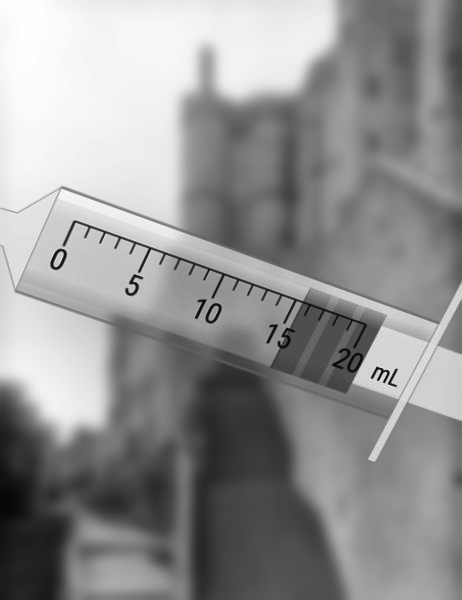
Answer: 15.5 mL
